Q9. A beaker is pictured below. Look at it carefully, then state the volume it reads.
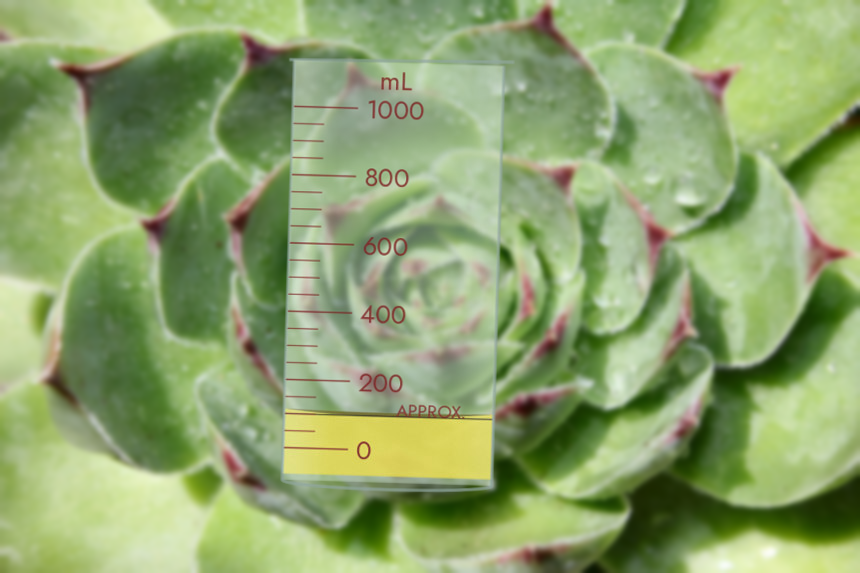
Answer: 100 mL
